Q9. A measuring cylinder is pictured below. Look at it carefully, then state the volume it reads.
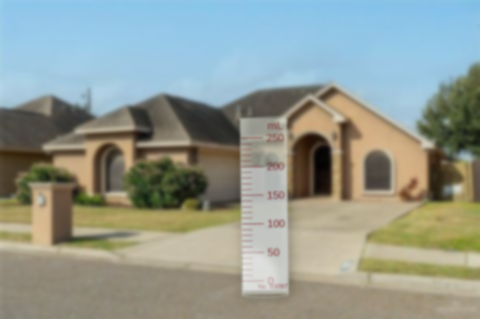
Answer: 200 mL
